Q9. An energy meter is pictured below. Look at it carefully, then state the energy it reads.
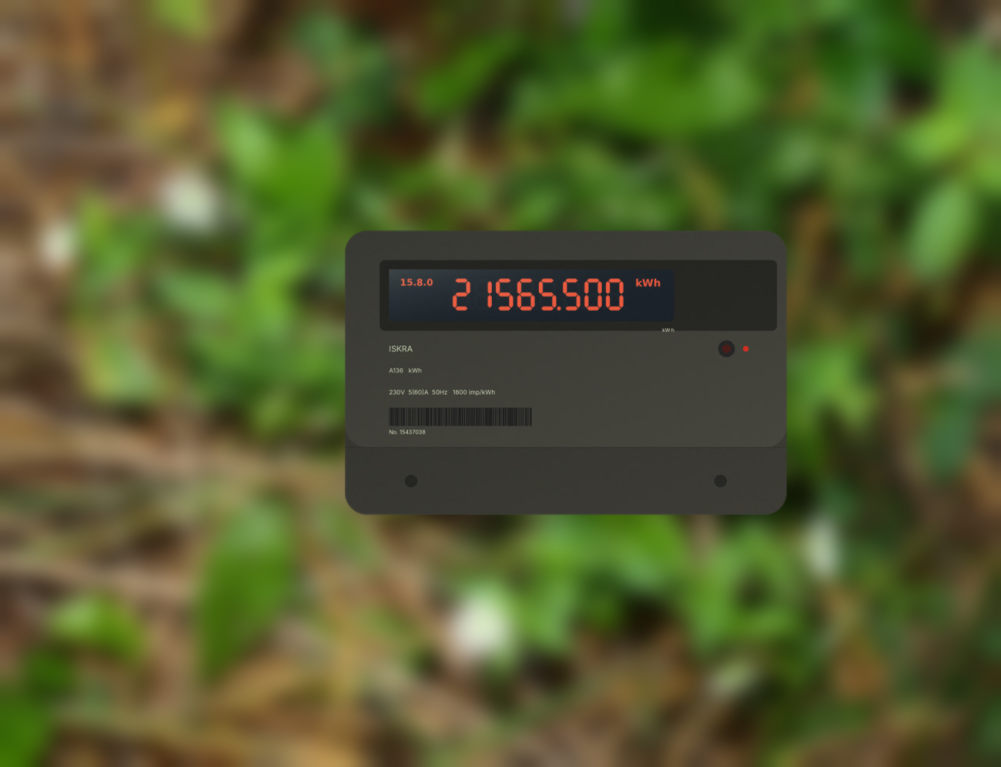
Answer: 21565.500 kWh
